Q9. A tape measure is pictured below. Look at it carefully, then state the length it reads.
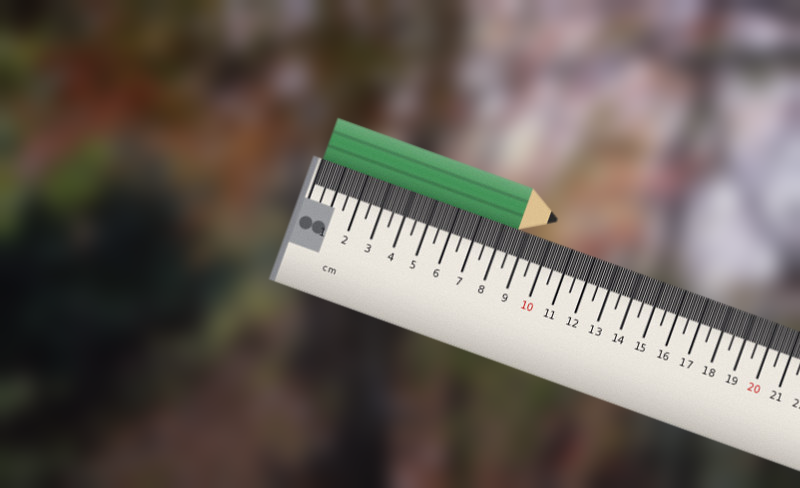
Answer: 10 cm
